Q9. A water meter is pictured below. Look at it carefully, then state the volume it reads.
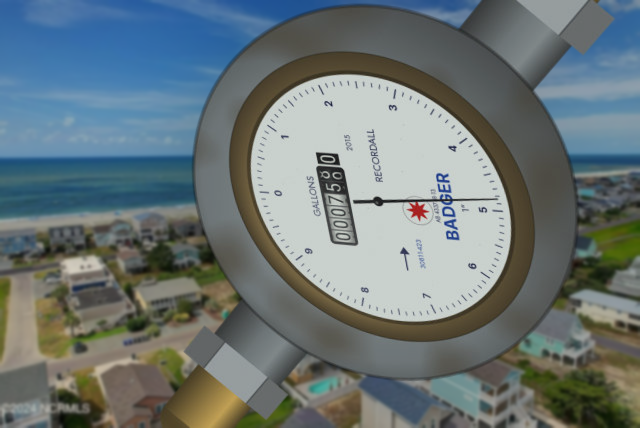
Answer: 7584.8 gal
